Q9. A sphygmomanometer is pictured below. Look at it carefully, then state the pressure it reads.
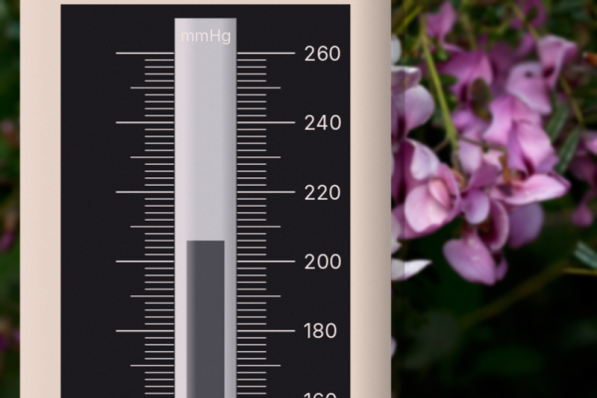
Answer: 206 mmHg
